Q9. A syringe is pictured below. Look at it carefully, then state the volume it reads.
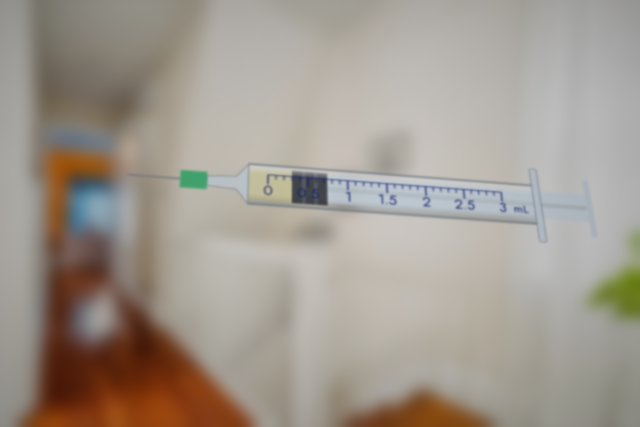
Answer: 0.3 mL
